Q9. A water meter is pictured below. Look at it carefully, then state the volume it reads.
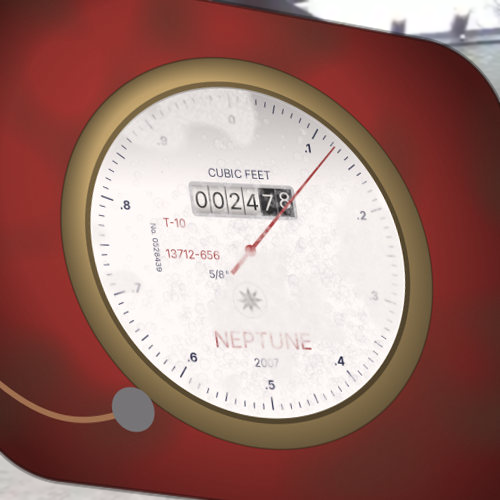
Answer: 2478.12 ft³
